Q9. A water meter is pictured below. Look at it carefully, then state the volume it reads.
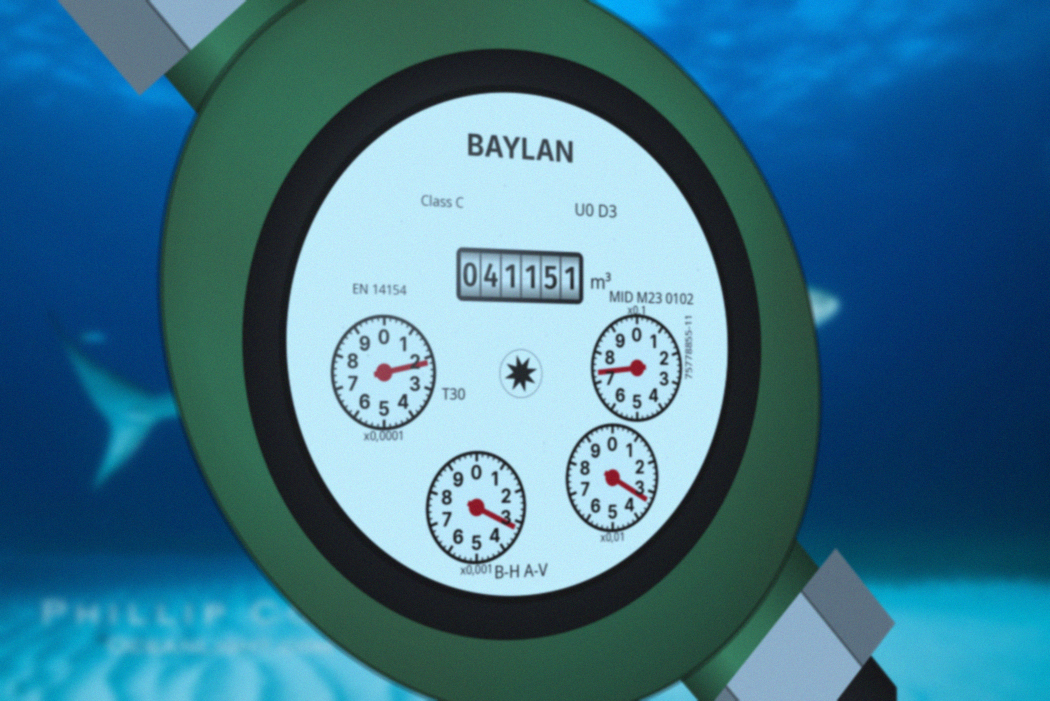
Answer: 41151.7332 m³
